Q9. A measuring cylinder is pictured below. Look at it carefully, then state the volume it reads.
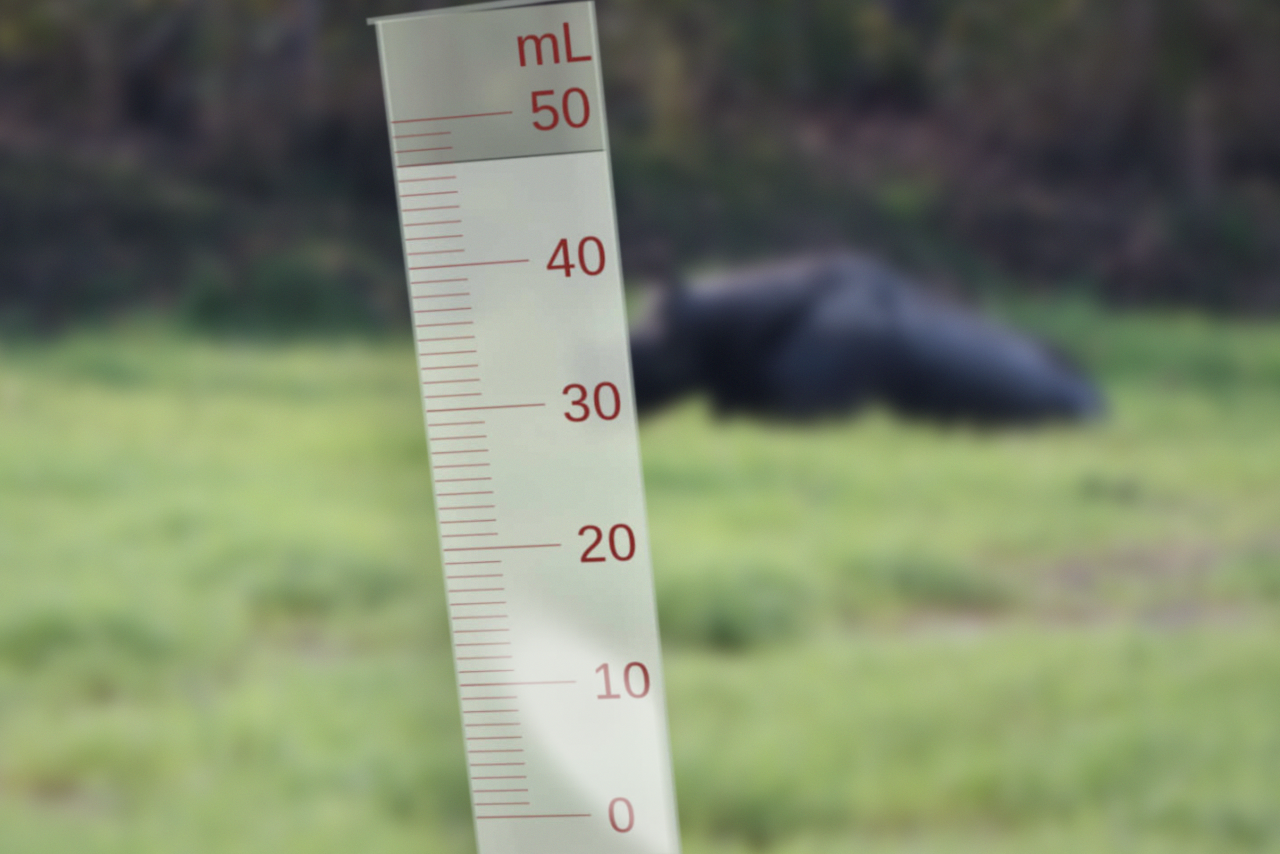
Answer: 47 mL
